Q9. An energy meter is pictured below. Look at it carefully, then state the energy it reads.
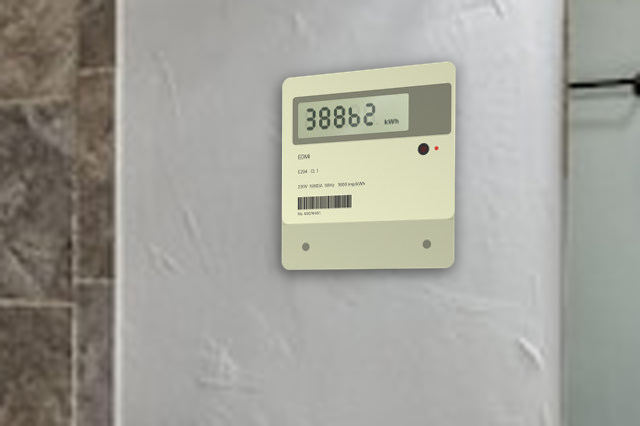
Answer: 38862 kWh
